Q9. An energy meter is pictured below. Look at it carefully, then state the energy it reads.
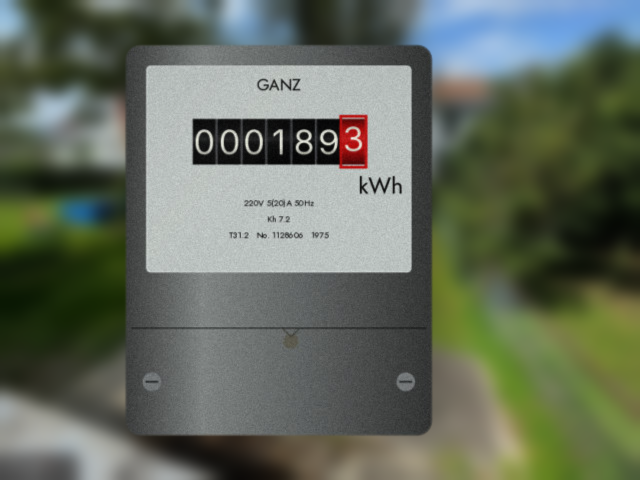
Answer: 189.3 kWh
